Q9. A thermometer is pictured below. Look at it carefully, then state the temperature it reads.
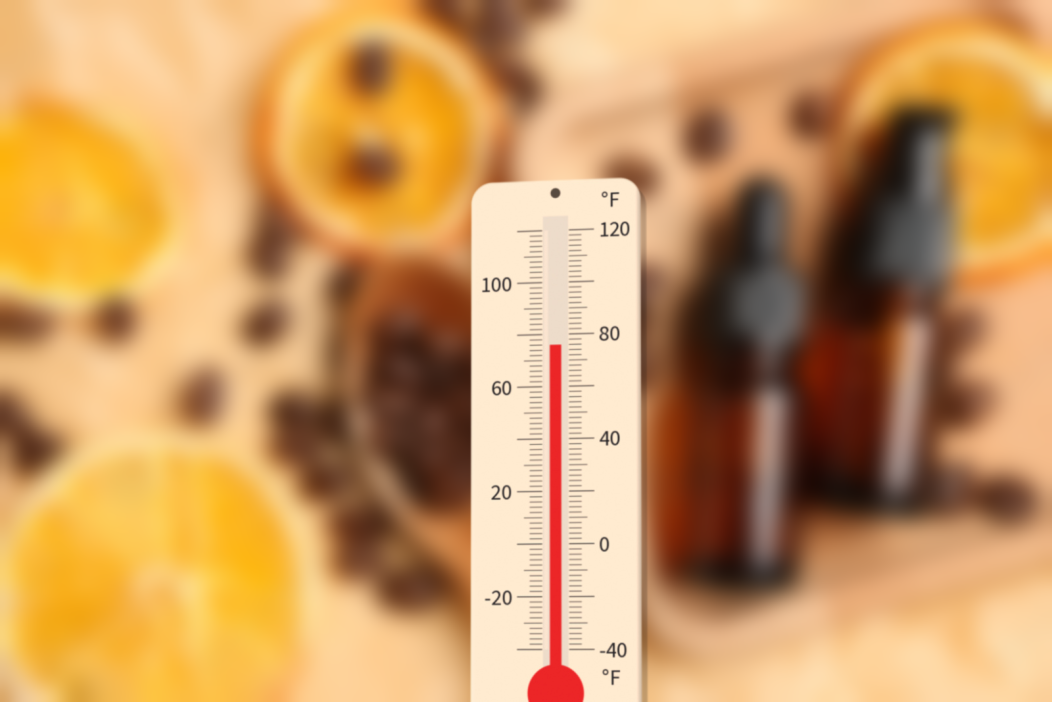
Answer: 76 °F
